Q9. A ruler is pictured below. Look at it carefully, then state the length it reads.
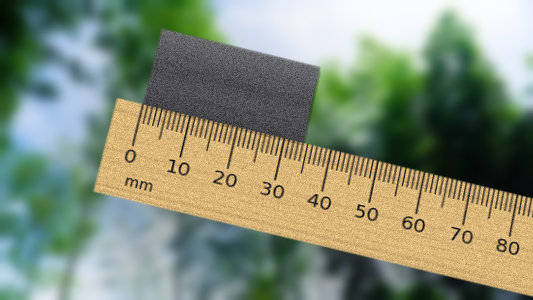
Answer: 34 mm
